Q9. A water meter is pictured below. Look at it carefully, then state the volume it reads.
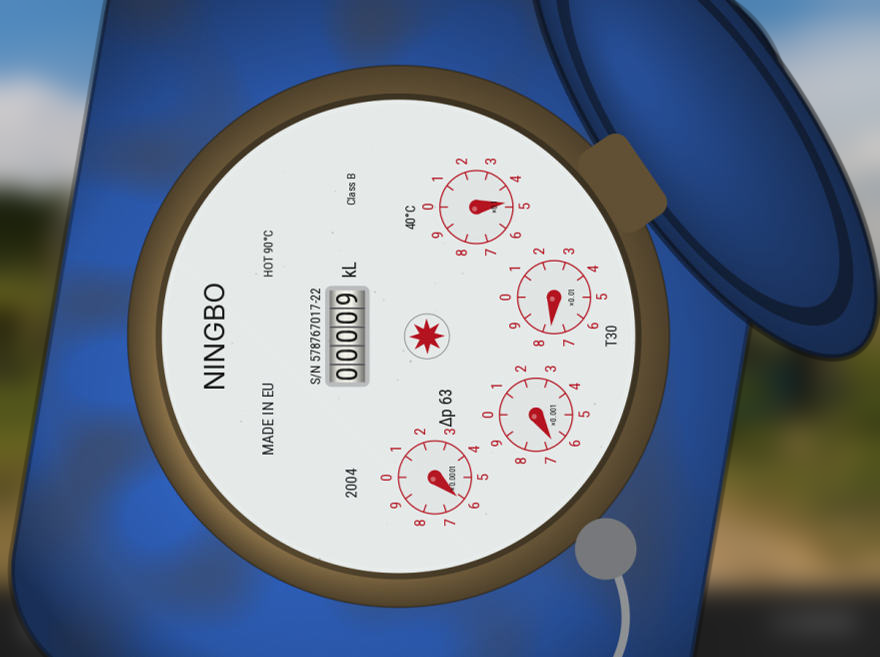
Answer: 9.4766 kL
